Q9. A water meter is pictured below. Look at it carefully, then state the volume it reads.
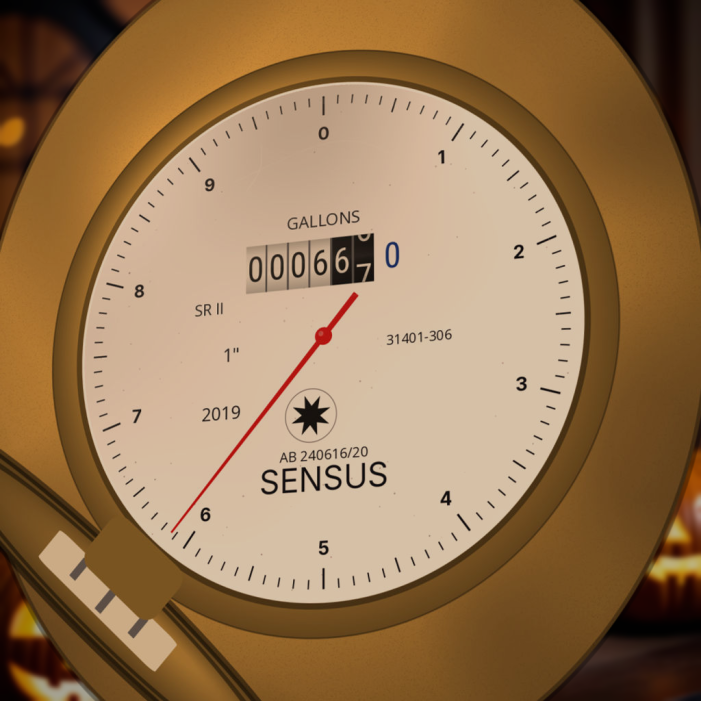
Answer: 6666.1 gal
